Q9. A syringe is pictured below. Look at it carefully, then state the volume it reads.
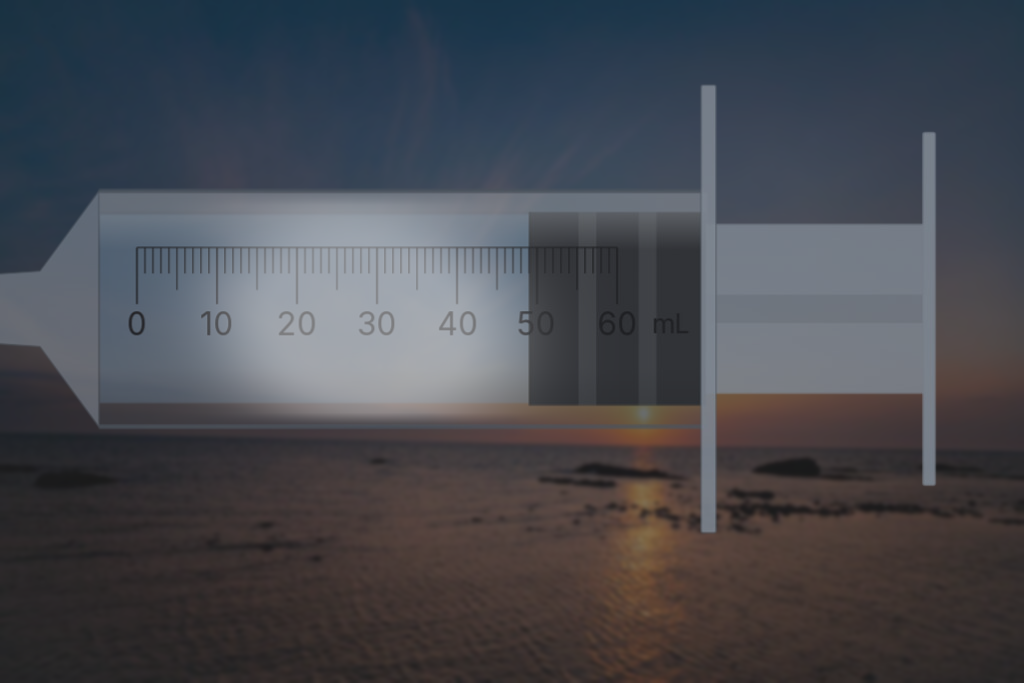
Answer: 49 mL
